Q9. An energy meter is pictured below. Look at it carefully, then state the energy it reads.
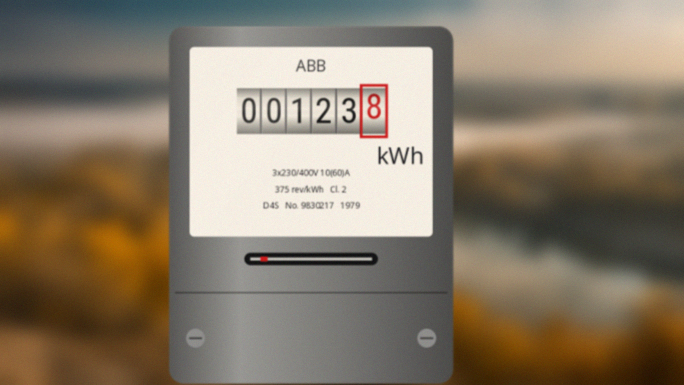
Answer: 123.8 kWh
